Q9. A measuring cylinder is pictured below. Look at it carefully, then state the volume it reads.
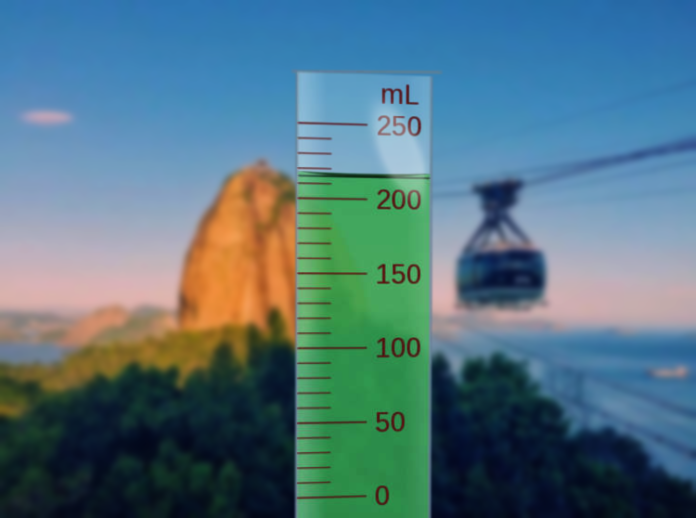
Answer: 215 mL
